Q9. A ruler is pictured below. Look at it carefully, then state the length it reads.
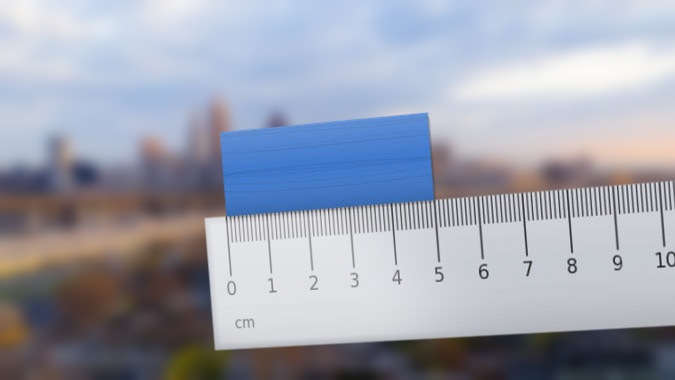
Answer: 5 cm
